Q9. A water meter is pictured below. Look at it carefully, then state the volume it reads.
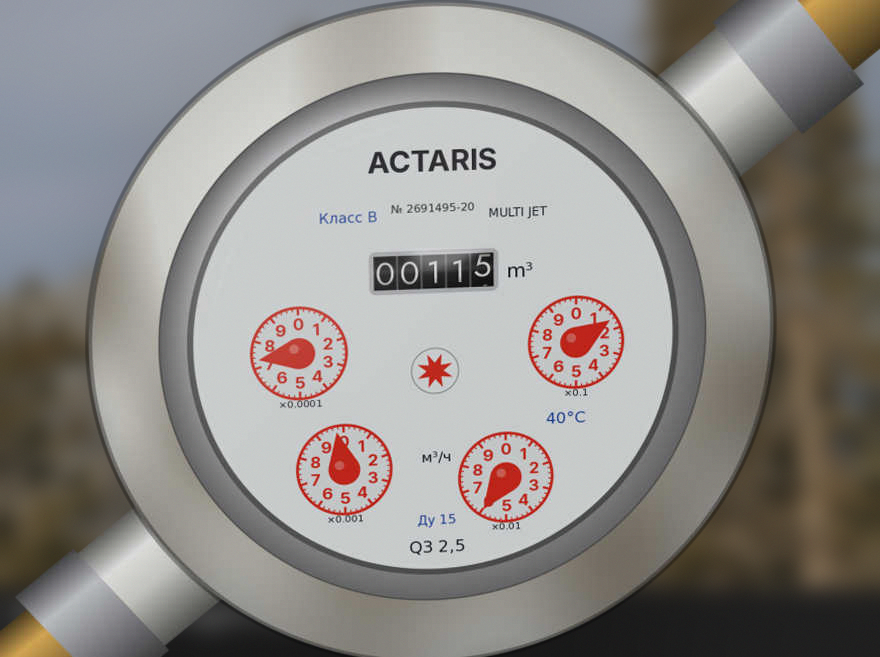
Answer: 115.1597 m³
